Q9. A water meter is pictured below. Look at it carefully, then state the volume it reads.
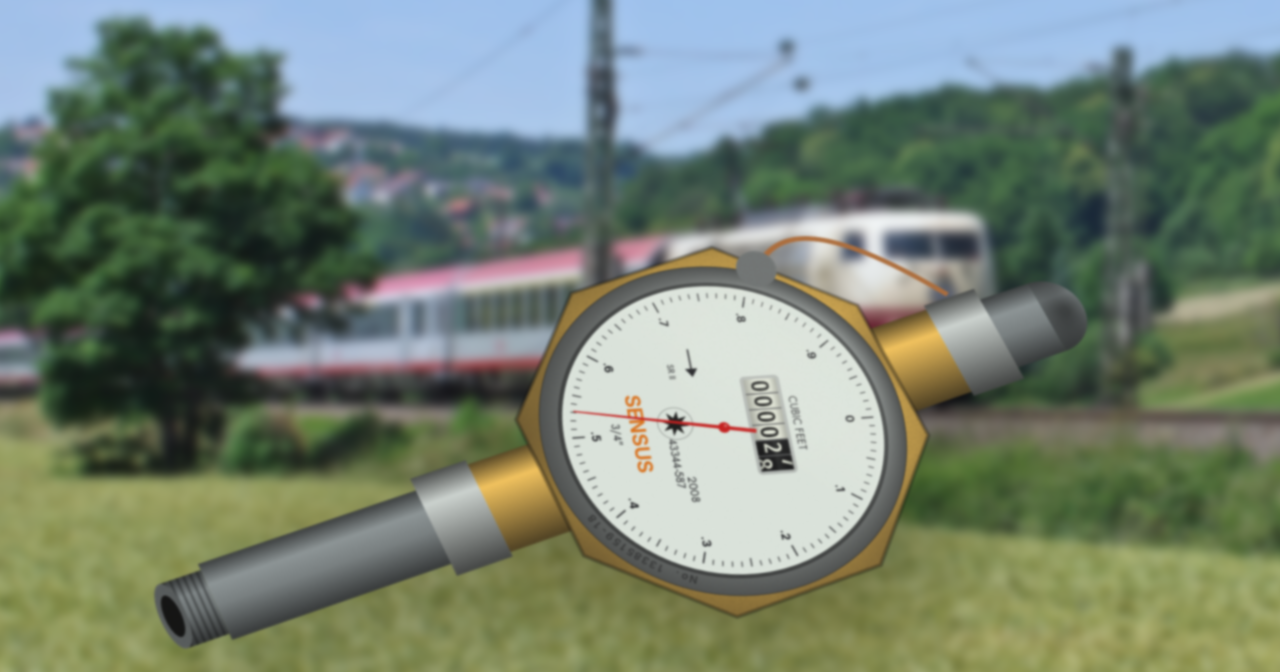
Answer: 27.53 ft³
